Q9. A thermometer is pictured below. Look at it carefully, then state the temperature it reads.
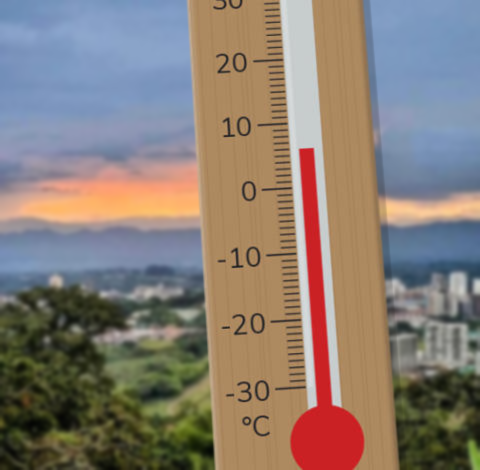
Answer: 6 °C
